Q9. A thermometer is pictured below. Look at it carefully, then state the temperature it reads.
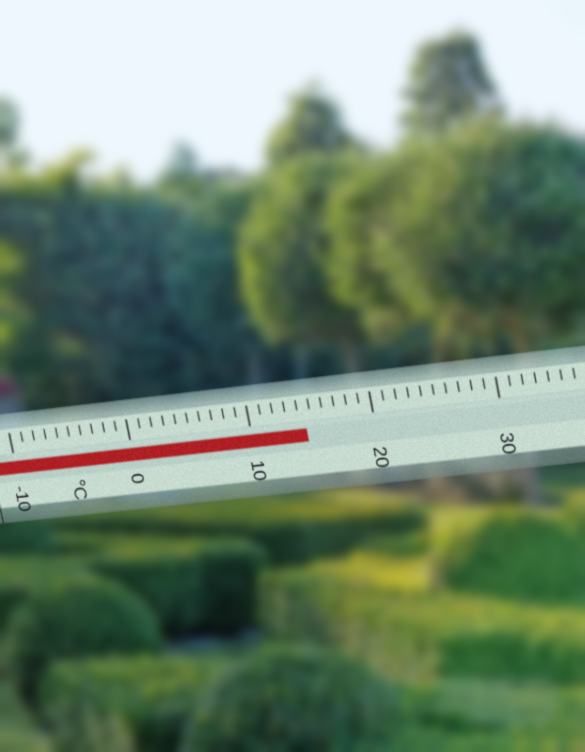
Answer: 14.5 °C
